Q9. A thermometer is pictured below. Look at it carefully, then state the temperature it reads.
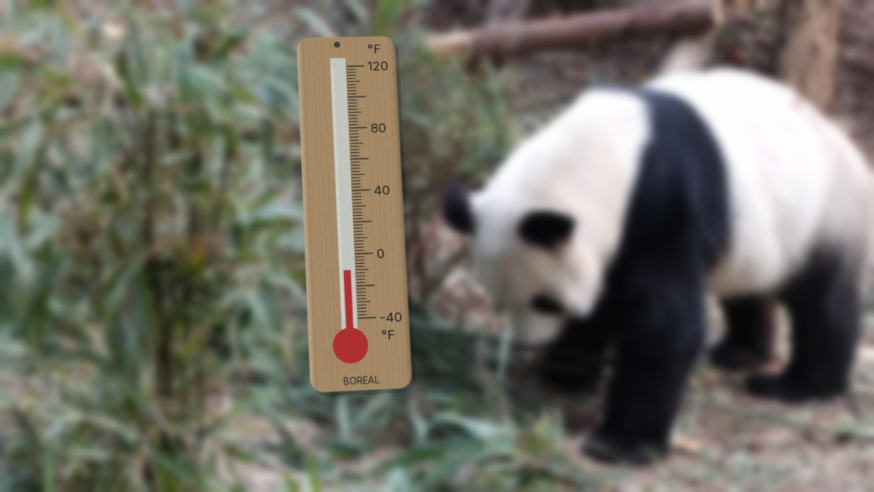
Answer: -10 °F
